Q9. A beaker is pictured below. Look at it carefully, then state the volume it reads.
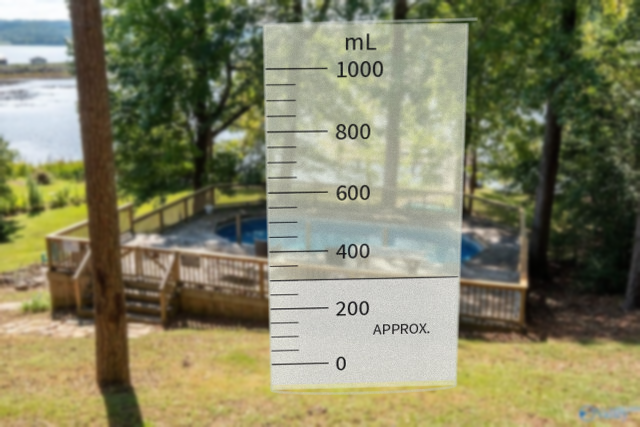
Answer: 300 mL
